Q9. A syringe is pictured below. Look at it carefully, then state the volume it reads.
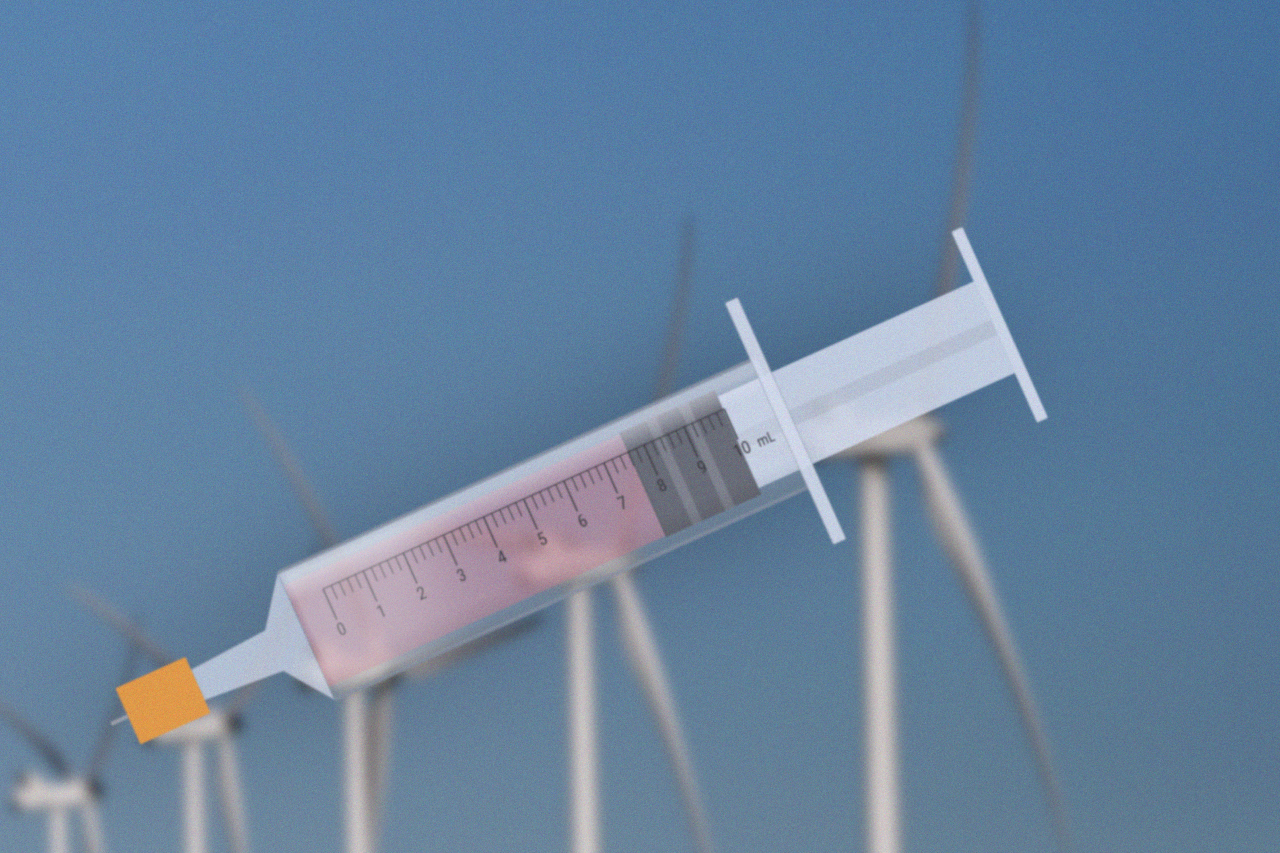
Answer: 7.6 mL
